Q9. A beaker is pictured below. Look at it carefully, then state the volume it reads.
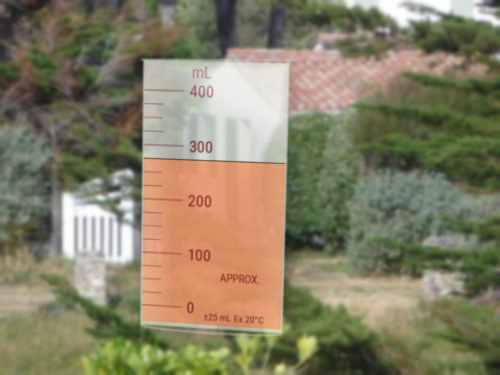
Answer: 275 mL
